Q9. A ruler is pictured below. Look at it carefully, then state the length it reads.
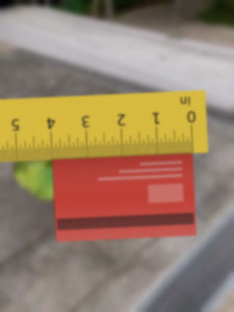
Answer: 4 in
